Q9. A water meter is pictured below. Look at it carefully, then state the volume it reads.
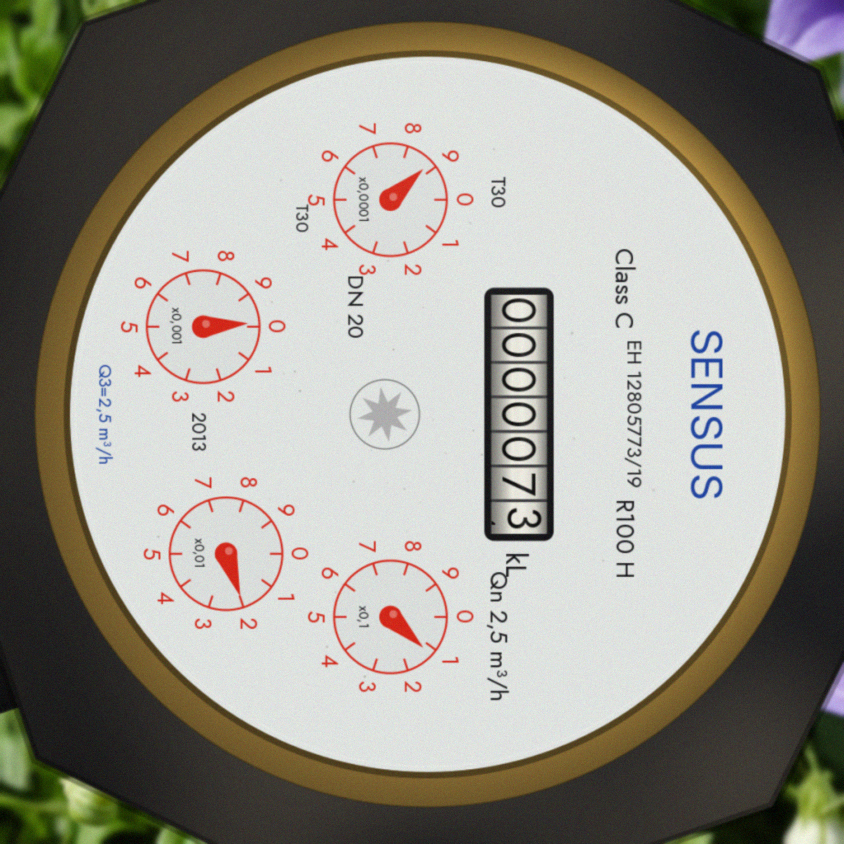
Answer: 73.1198 kL
